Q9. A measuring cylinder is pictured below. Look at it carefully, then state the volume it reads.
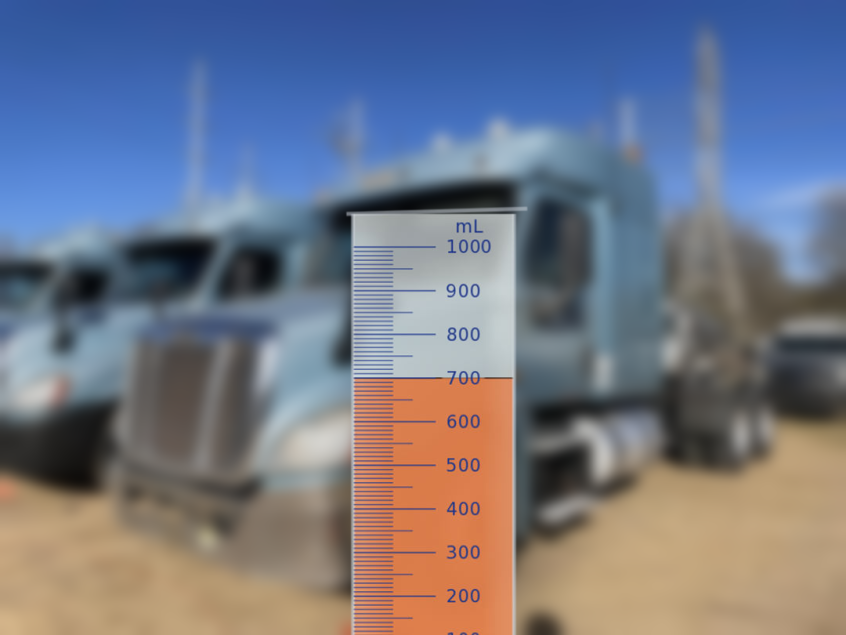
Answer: 700 mL
